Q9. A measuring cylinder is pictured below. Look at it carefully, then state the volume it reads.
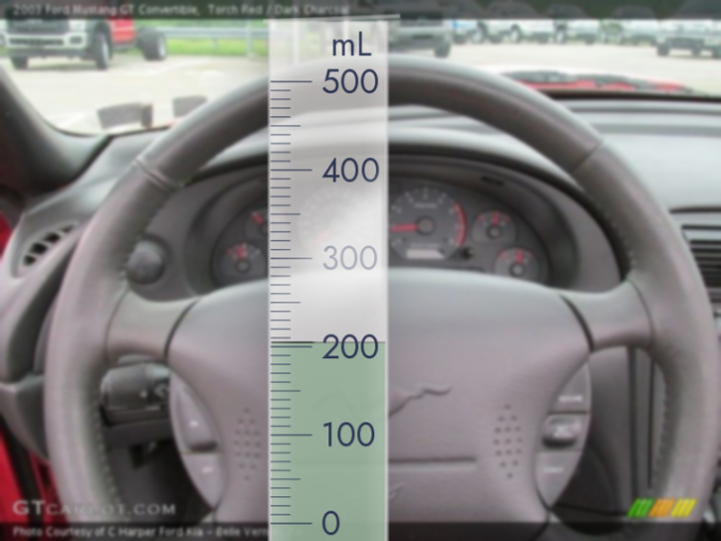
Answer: 205 mL
